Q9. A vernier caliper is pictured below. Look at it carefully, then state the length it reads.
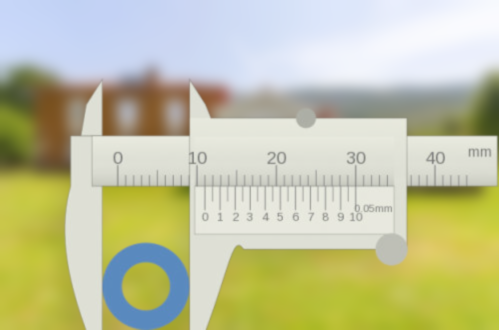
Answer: 11.0 mm
